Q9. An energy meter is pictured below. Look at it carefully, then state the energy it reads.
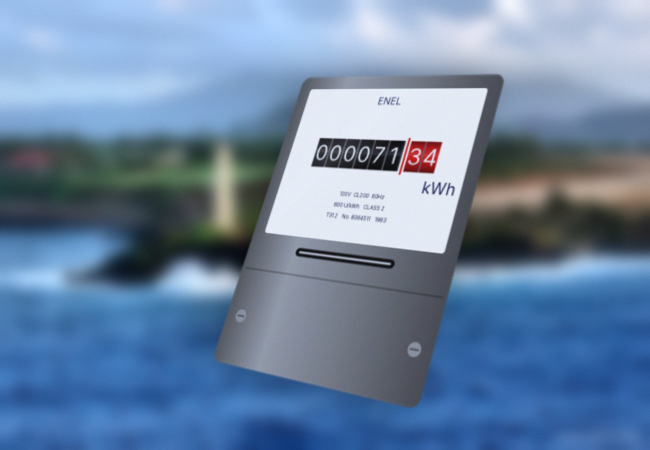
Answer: 71.34 kWh
